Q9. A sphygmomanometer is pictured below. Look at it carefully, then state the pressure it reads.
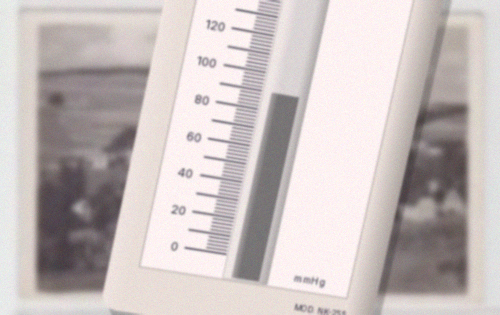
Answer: 90 mmHg
